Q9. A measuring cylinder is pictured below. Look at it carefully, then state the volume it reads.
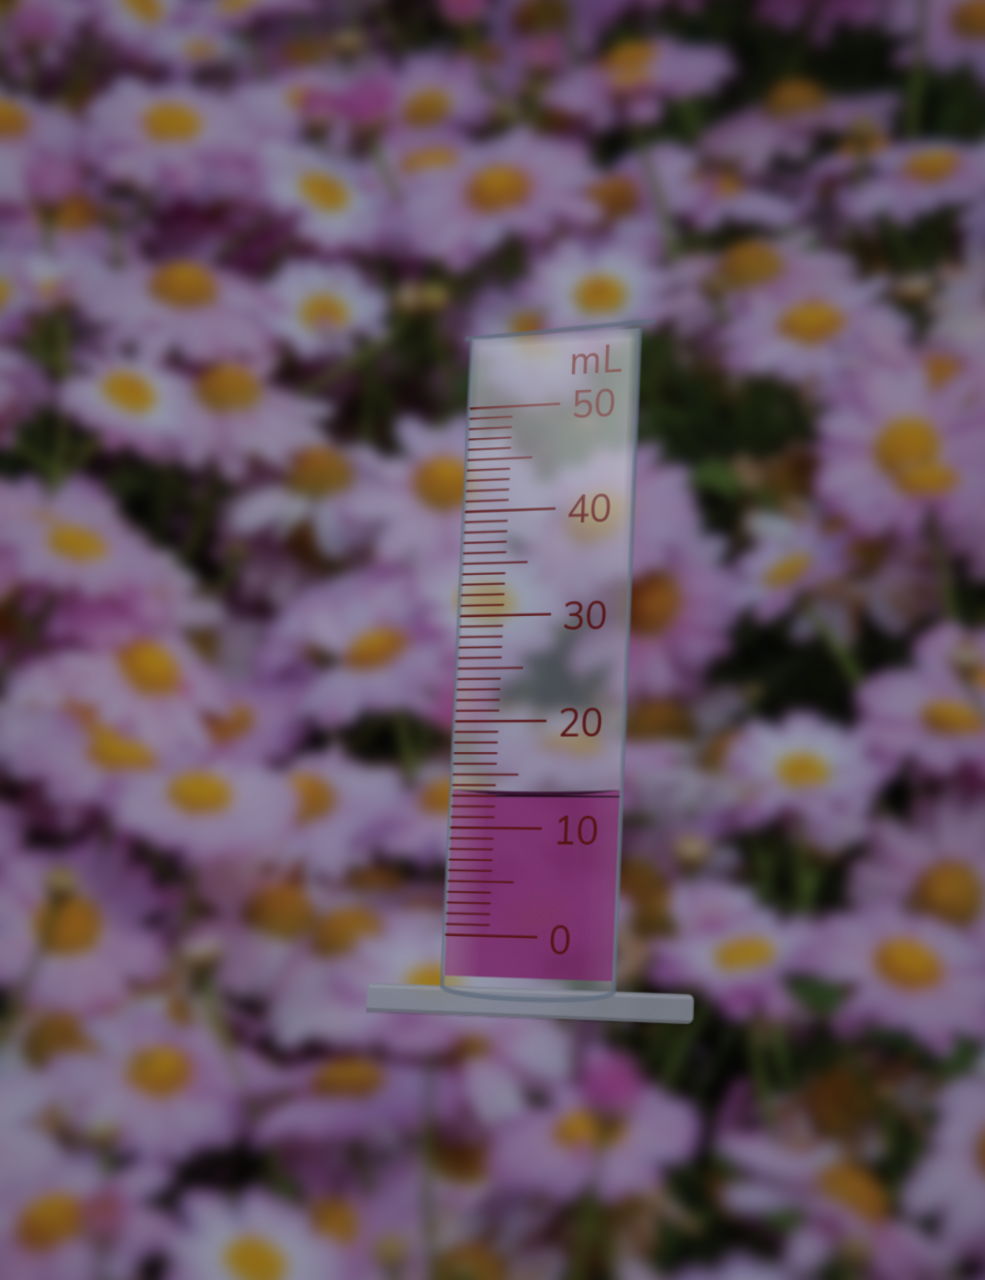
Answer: 13 mL
